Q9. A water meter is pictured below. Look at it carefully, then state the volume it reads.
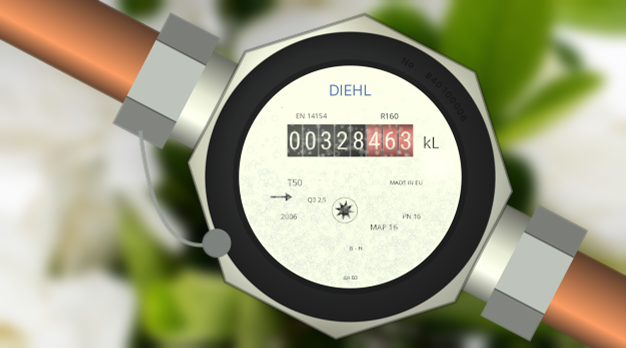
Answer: 328.463 kL
